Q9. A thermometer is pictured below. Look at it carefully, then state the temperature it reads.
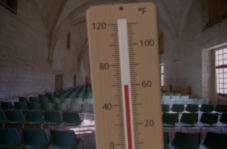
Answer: 60 °F
